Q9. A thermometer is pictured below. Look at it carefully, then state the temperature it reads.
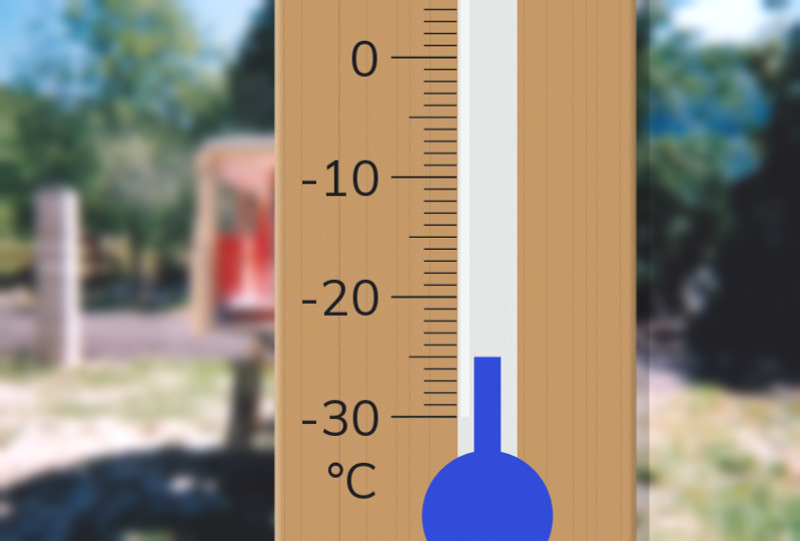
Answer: -25 °C
